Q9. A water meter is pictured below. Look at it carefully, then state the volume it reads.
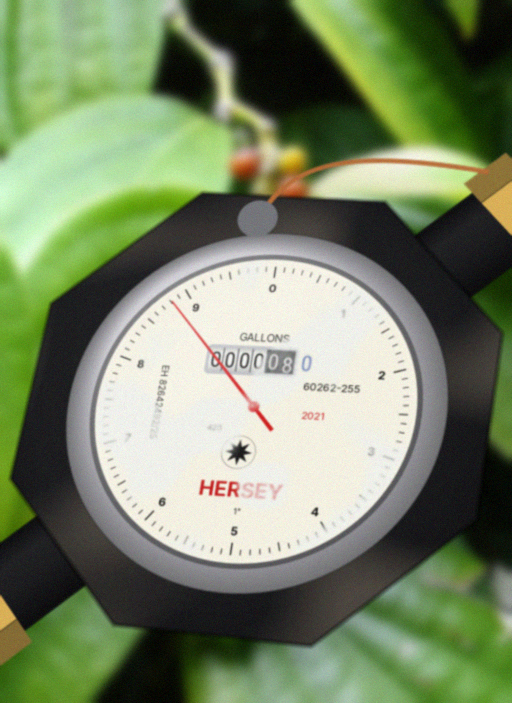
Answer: 78.8 gal
